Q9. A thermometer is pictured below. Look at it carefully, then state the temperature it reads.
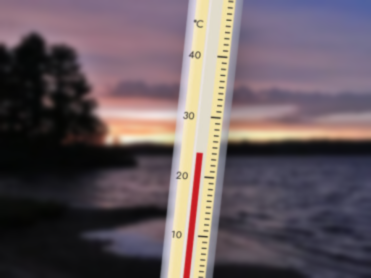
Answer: 24 °C
